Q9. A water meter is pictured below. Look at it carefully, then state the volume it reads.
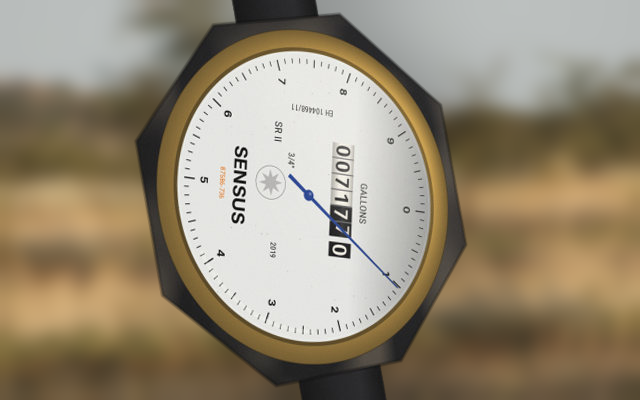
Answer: 71771.0 gal
